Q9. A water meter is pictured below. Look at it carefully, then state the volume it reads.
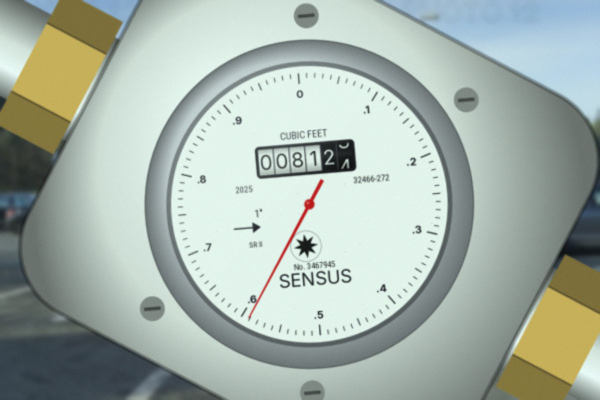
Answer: 8123.59 ft³
